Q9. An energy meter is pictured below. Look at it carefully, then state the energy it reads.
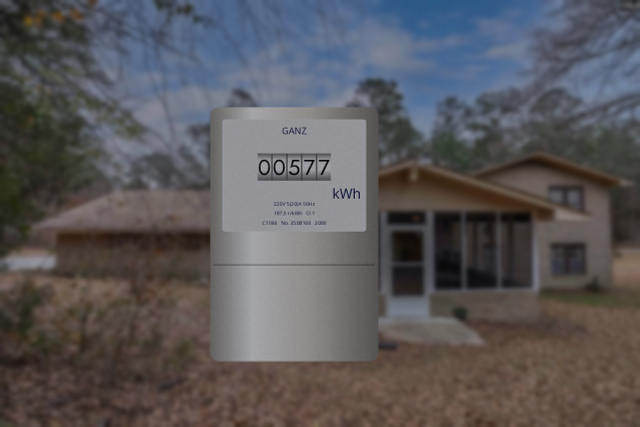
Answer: 577 kWh
